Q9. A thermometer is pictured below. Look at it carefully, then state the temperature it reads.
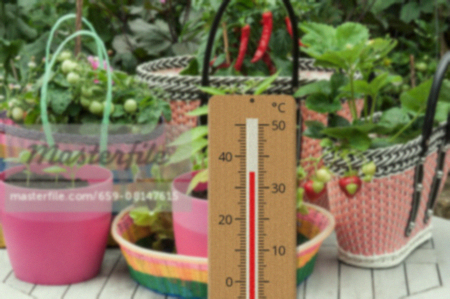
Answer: 35 °C
